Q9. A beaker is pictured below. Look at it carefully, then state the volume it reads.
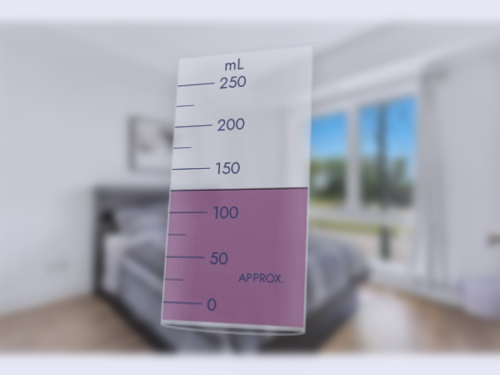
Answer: 125 mL
